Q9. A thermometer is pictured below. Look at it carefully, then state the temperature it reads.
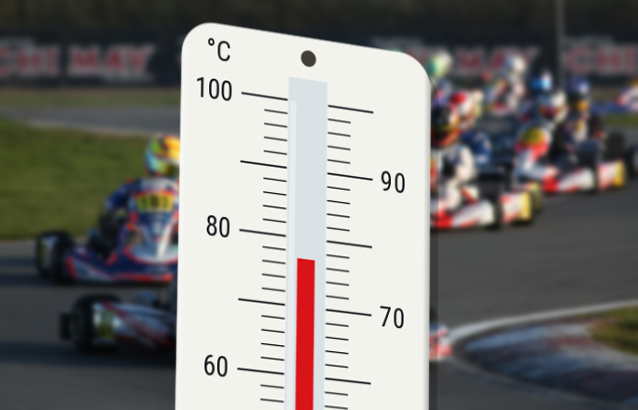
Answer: 77 °C
